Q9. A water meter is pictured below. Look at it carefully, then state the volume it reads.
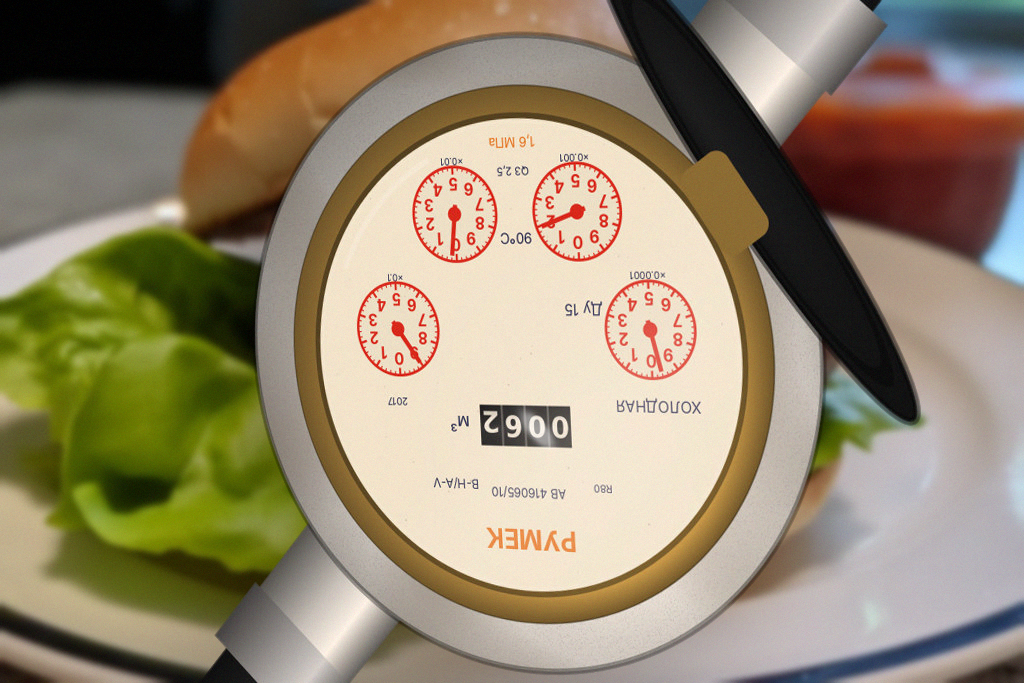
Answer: 61.9019 m³
